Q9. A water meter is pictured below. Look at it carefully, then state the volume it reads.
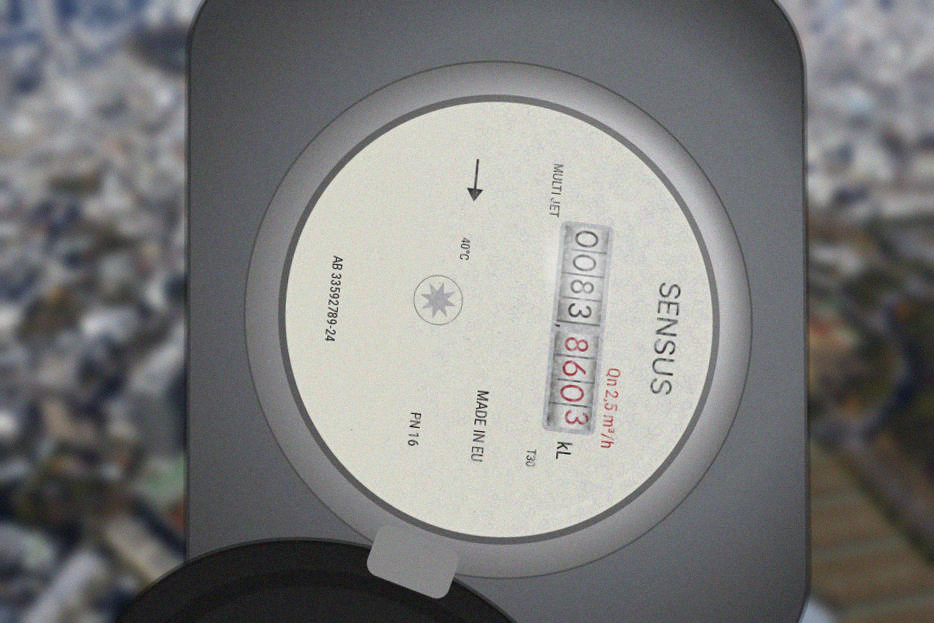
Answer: 83.8603 kL
